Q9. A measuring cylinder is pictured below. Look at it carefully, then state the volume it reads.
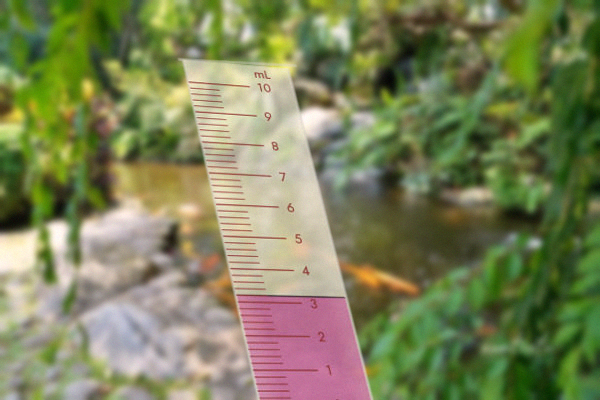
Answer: 3.2 mL
